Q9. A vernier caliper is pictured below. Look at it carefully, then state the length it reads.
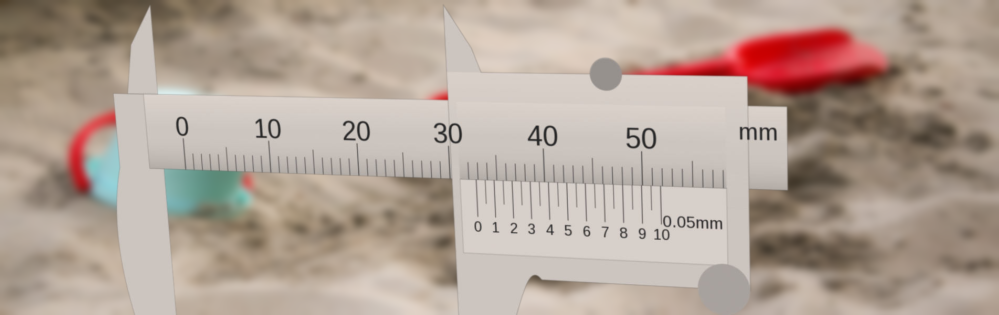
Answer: 32.8 mm
